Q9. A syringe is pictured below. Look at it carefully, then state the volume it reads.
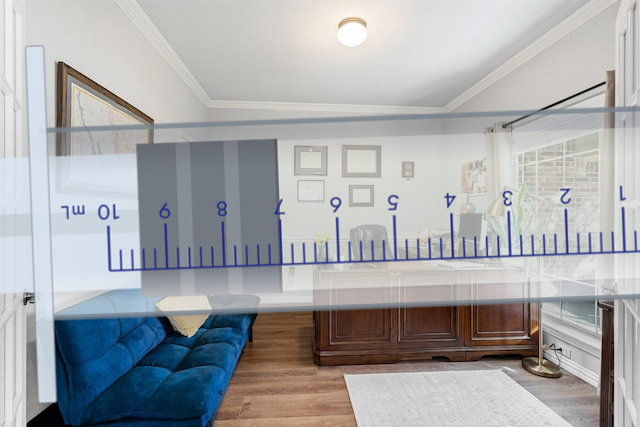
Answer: 7 mL
